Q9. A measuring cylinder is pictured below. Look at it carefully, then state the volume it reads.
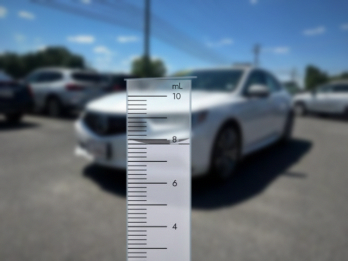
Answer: 7.8 mL
